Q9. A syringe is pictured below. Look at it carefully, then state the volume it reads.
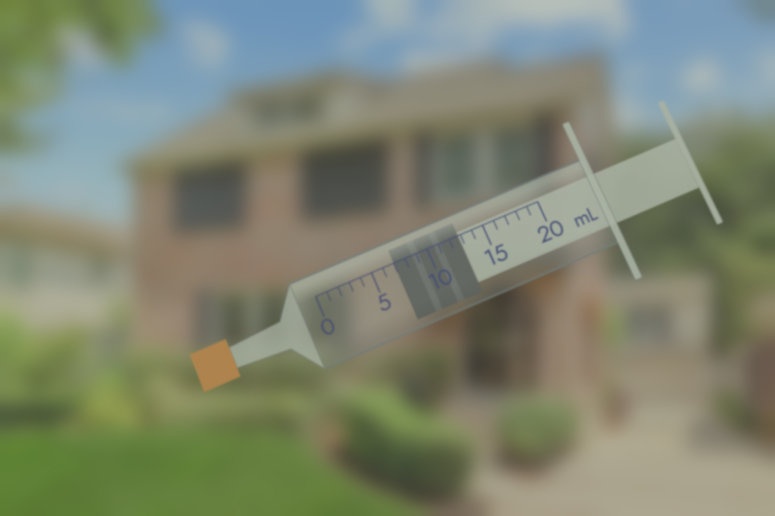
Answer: 7 mL
